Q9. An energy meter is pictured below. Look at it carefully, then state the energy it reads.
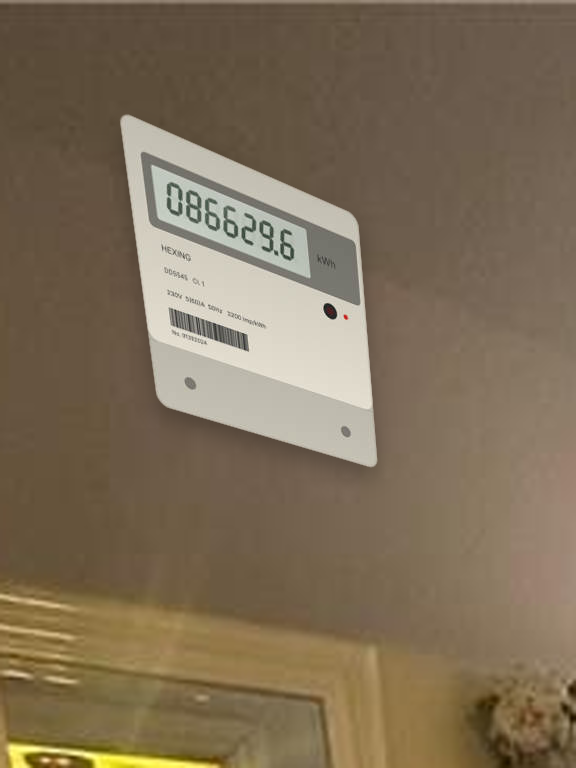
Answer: 86629.6 kWh
